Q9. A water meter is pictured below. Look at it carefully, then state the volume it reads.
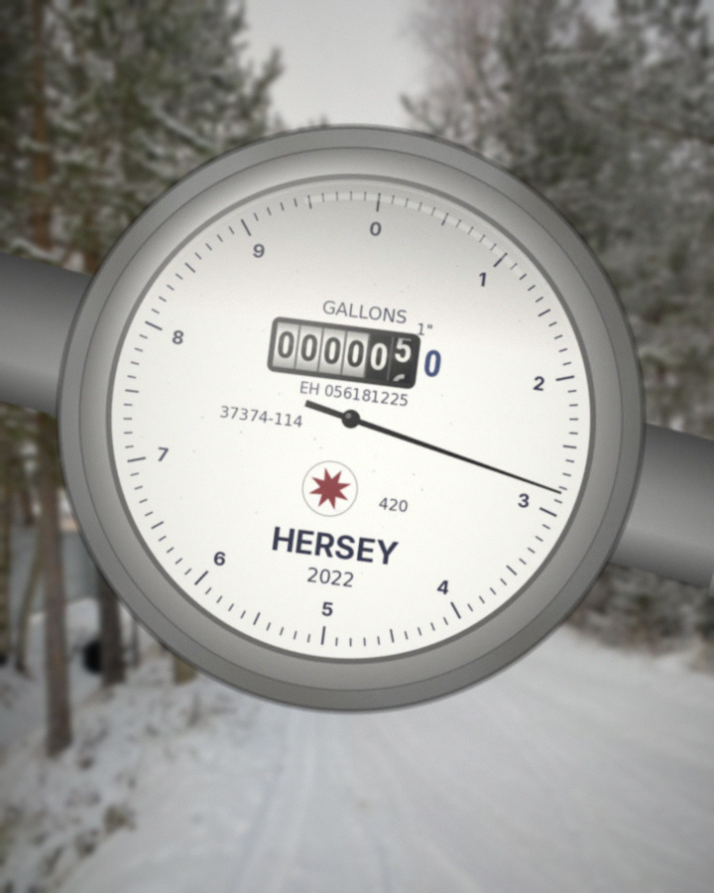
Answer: 52.8 gal
